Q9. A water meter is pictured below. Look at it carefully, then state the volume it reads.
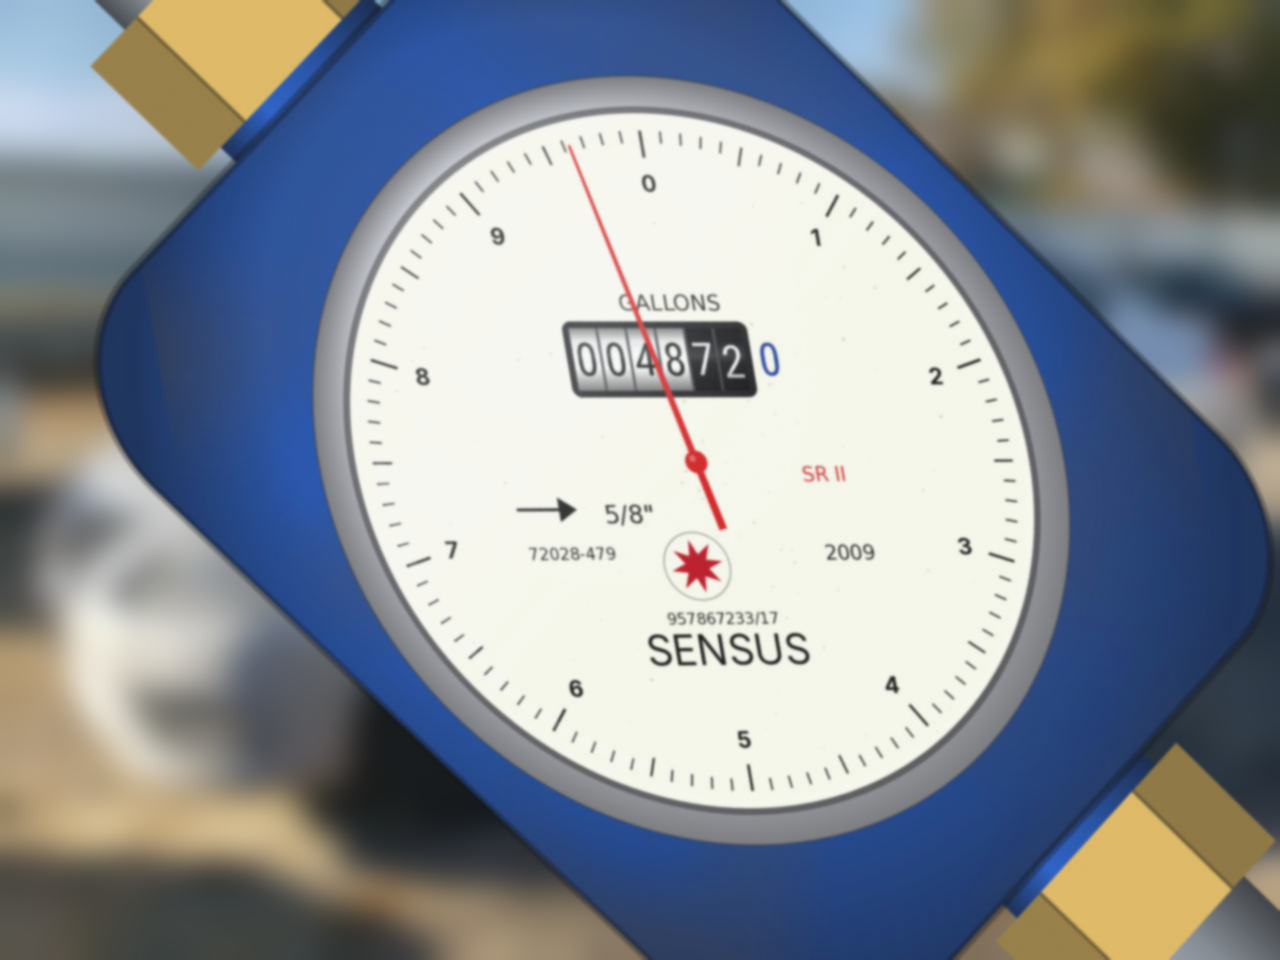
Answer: 48719.6 gal
